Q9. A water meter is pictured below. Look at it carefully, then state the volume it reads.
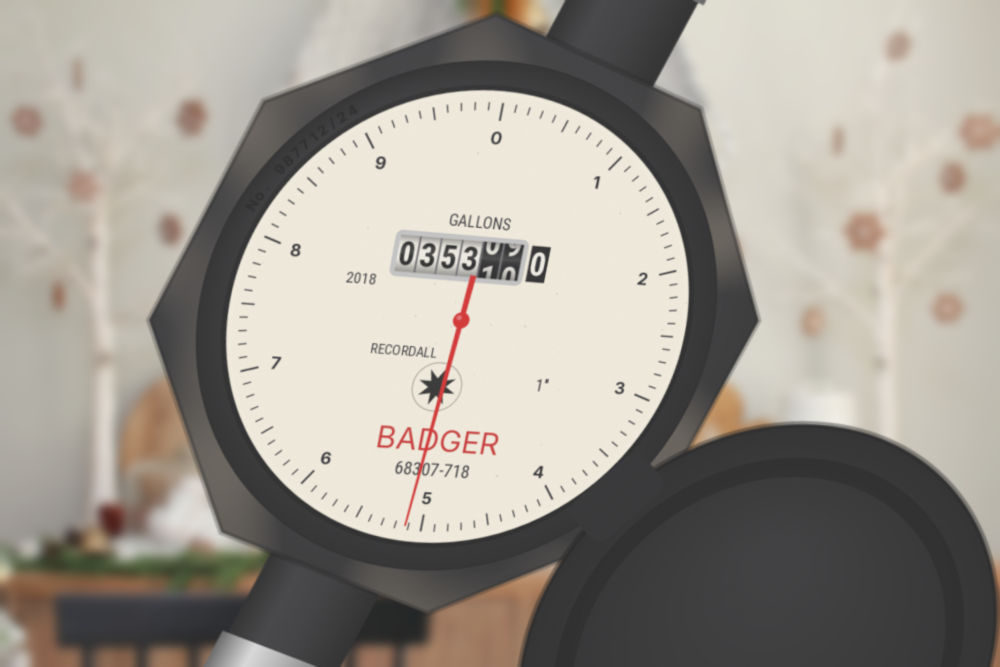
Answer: 353095.1 gal
